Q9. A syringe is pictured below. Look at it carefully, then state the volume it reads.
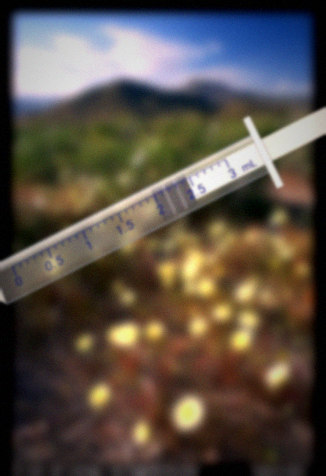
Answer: 2 mL
